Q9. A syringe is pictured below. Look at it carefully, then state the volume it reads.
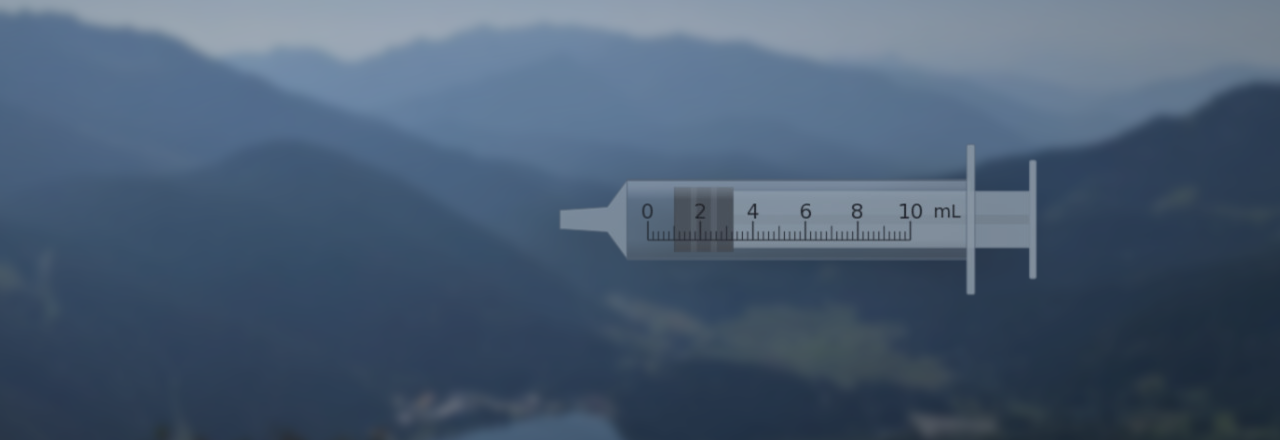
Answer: 1 mL
